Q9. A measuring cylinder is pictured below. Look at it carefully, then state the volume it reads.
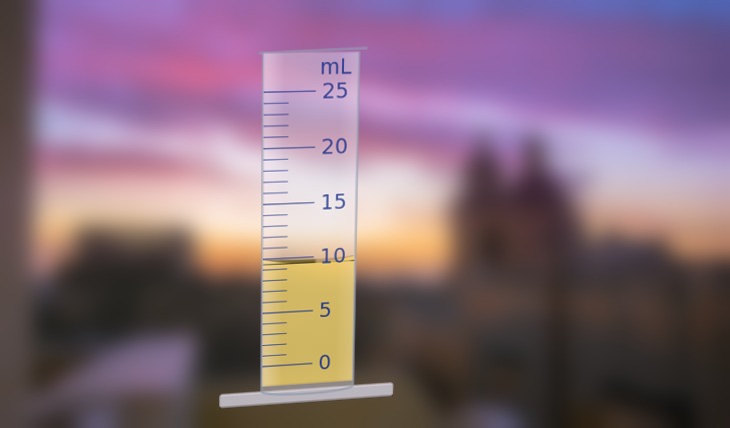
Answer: 9.5 mL
